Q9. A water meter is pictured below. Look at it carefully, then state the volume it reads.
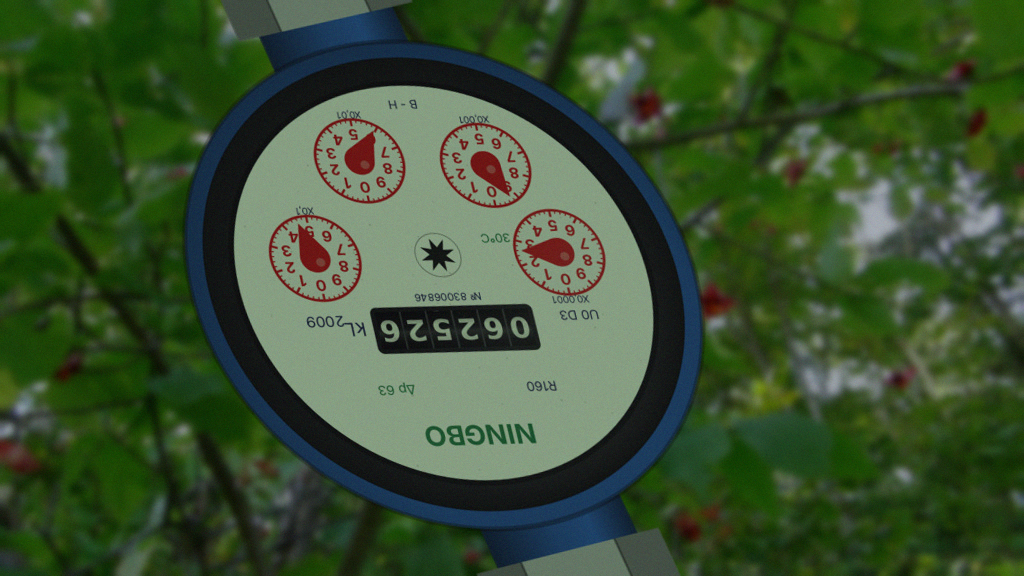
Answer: 62526.4592 kL
